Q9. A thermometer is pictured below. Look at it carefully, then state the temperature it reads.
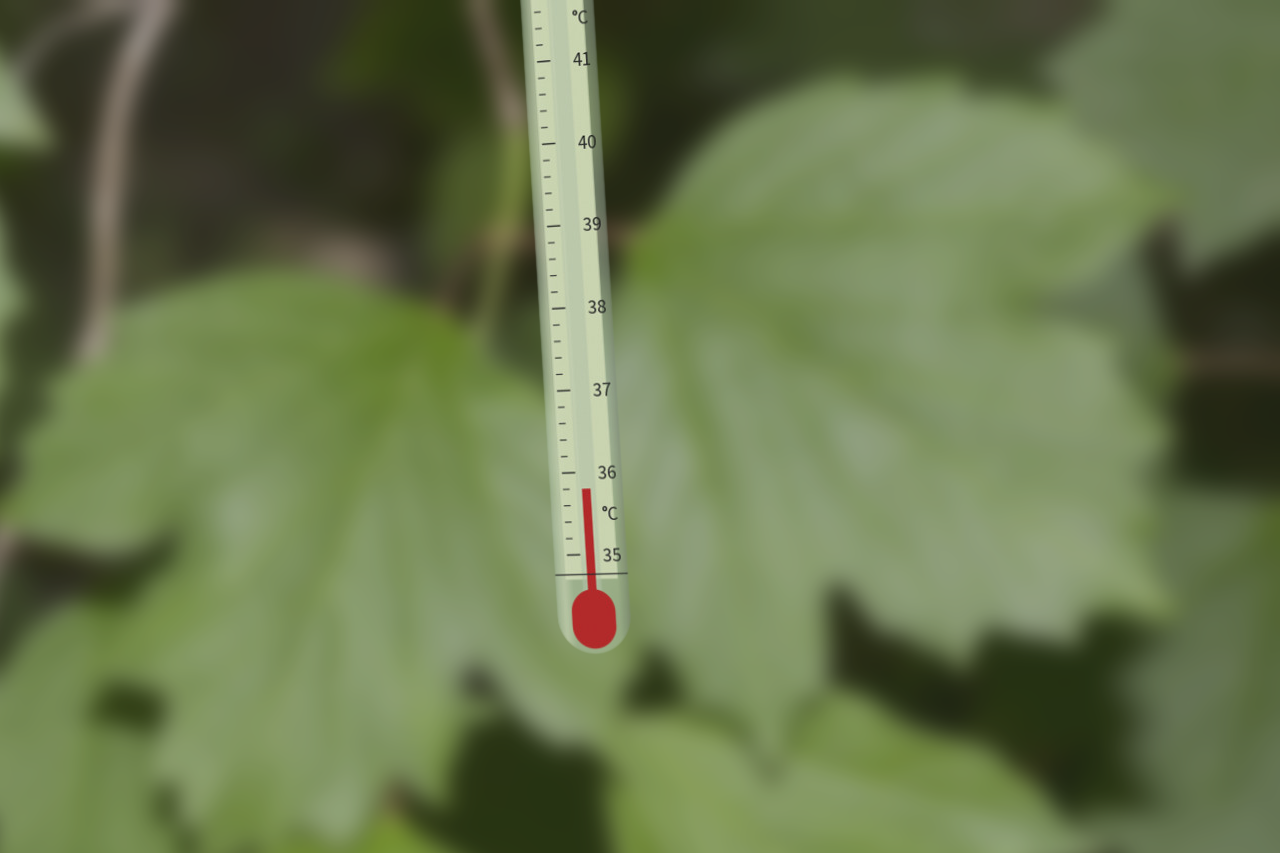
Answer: 35.8 °C
